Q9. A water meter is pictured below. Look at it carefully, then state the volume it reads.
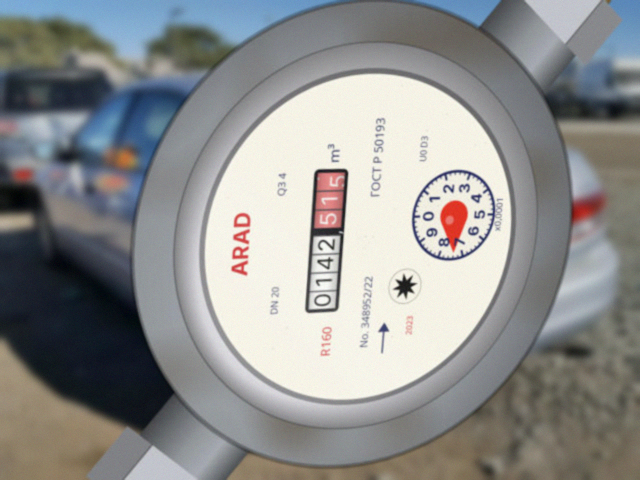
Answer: 142.5147 m³
